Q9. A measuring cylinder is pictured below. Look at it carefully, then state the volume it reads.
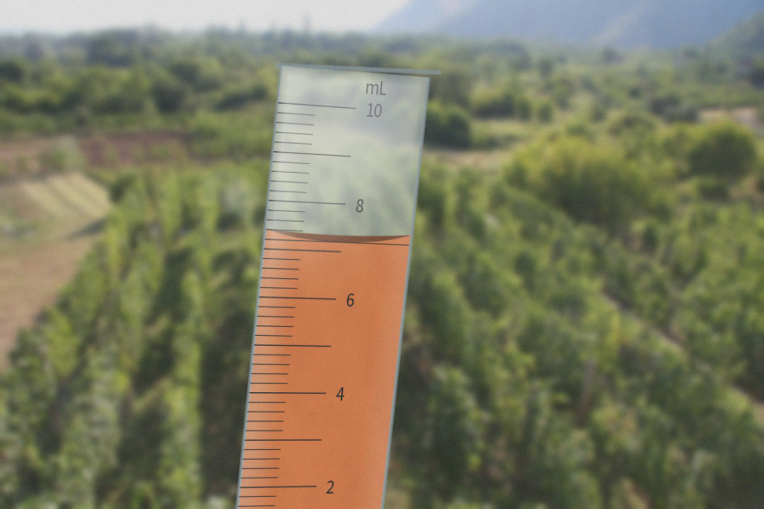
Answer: 7.2 mL
